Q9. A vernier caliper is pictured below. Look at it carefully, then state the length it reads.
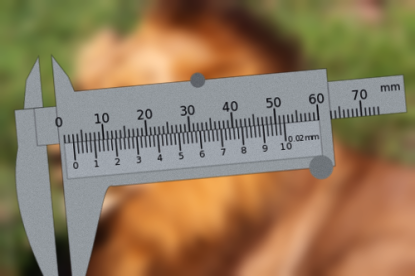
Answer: 3.0 mm
